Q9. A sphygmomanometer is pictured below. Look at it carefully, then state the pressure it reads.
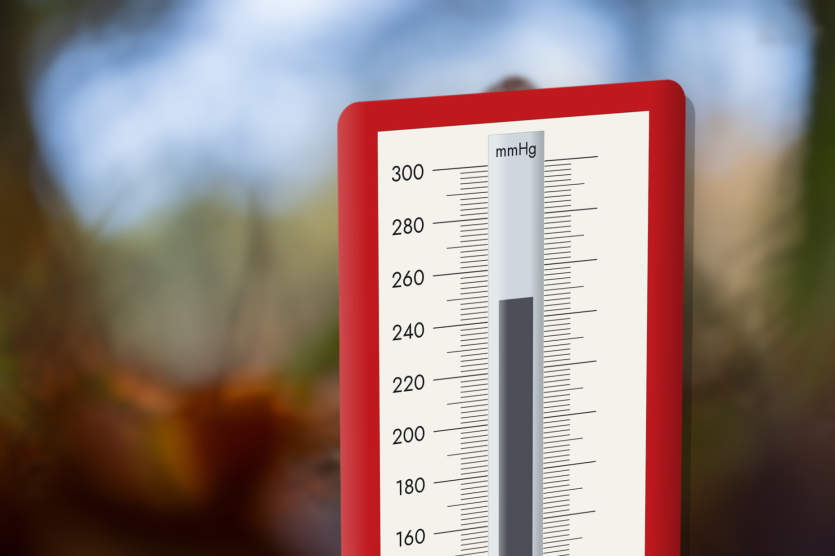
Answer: 248 mmHg
